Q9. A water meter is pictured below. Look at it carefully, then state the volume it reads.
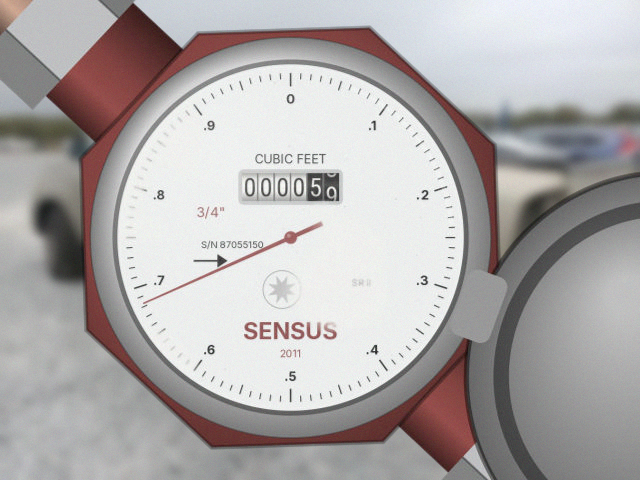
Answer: 58.68 ft³
